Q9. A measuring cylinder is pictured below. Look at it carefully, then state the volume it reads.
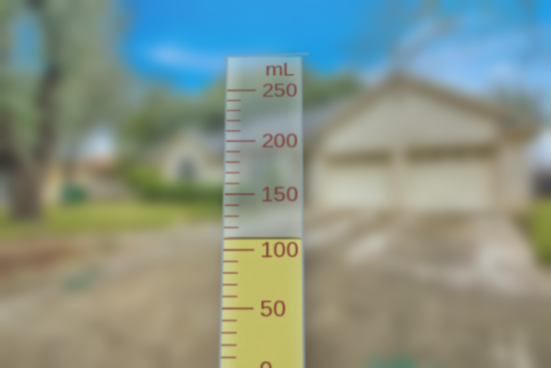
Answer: 110 mL
